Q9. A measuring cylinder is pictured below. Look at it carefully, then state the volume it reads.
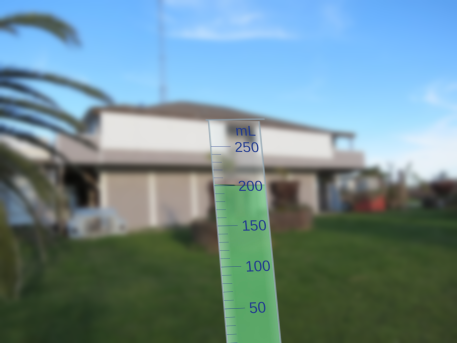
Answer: 200 mL
